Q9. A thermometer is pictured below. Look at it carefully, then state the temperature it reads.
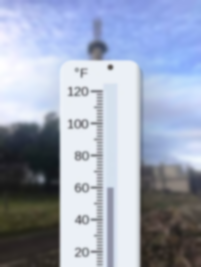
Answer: 60 °F
